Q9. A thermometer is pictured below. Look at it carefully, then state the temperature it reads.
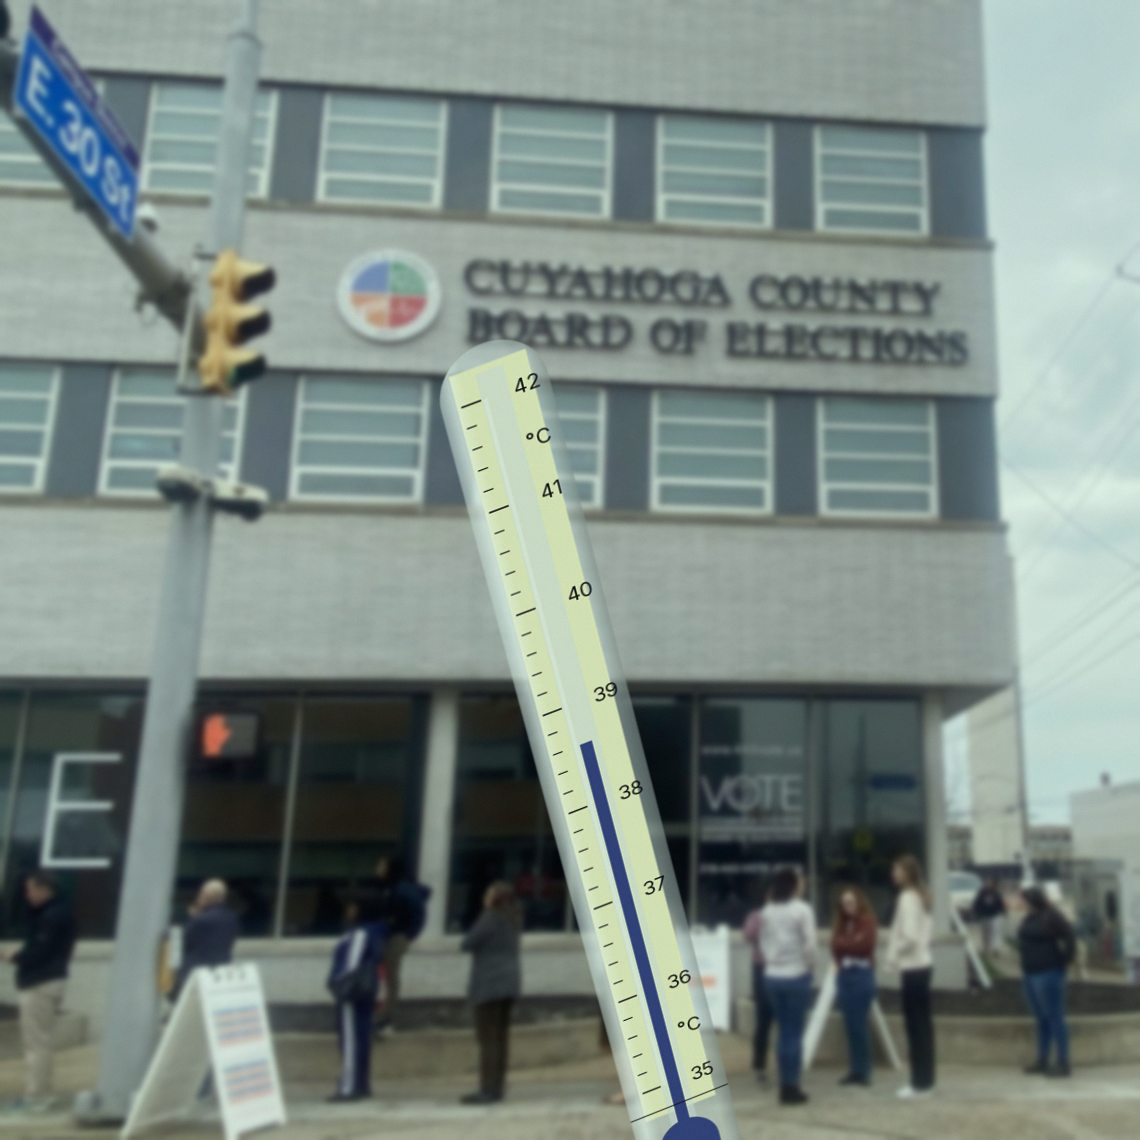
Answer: 38.6 °C
